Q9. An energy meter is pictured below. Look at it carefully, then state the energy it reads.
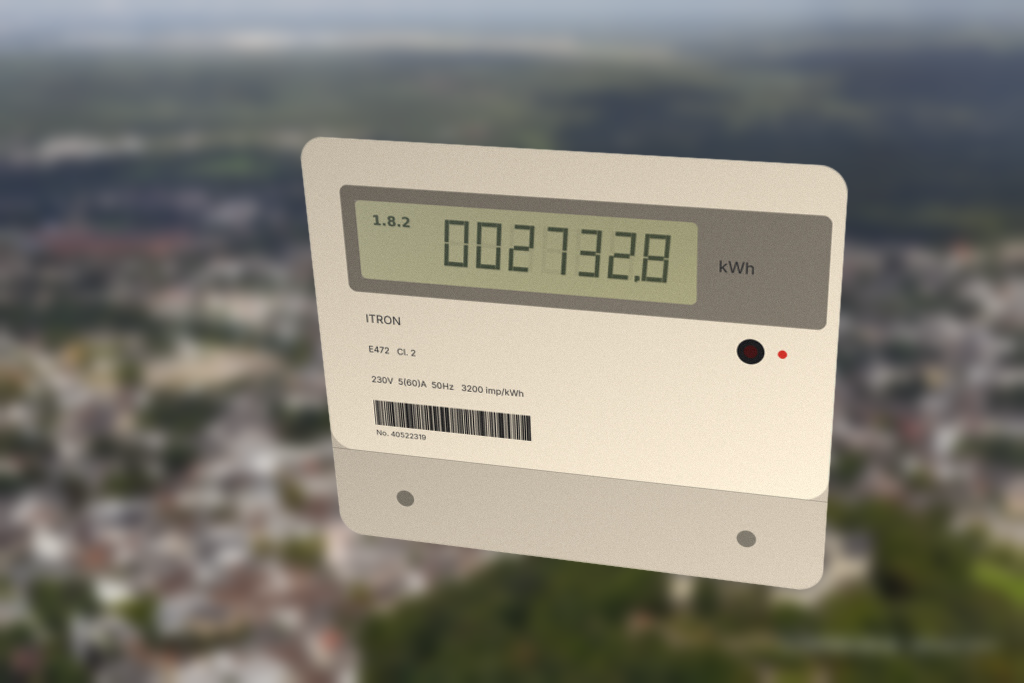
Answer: 2732.8 kWh
